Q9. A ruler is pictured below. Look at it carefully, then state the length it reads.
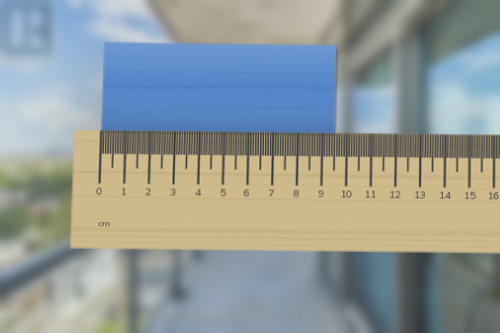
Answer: 9.5 cm
